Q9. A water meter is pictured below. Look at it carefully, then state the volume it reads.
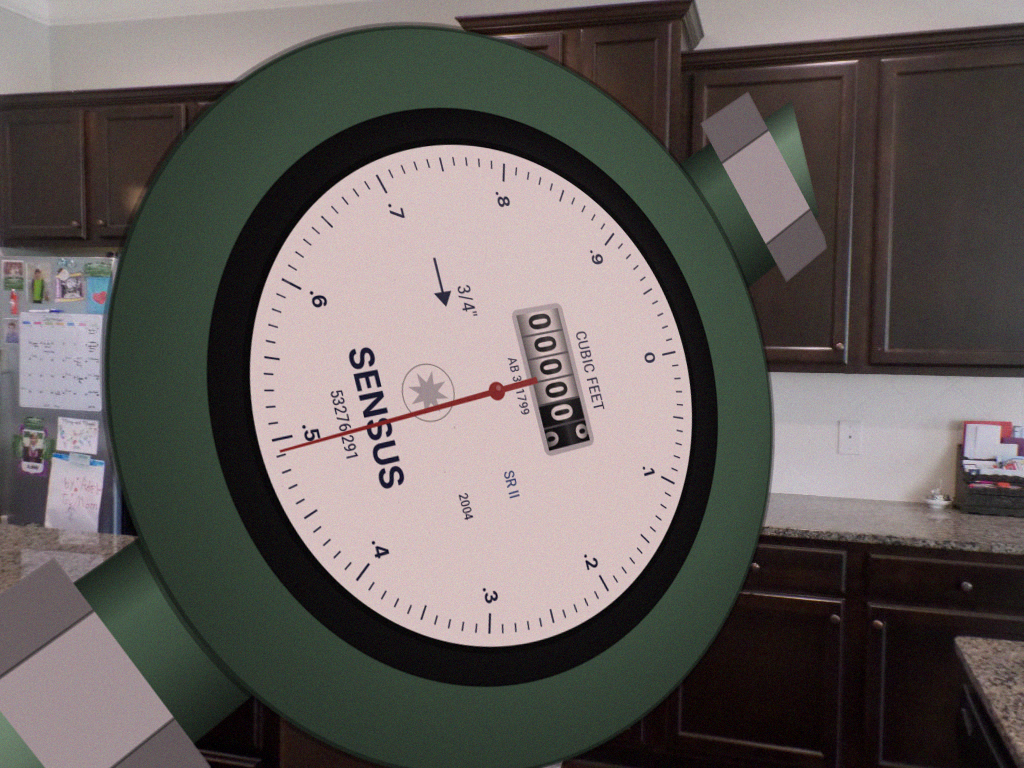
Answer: 8.49 ft³
